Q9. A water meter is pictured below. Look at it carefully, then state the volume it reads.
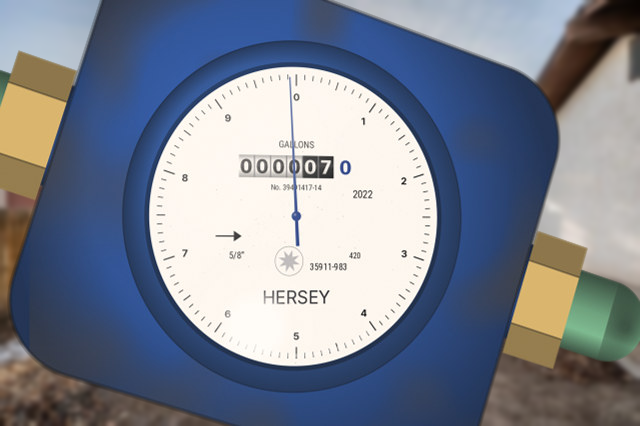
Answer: 69.9 gal
